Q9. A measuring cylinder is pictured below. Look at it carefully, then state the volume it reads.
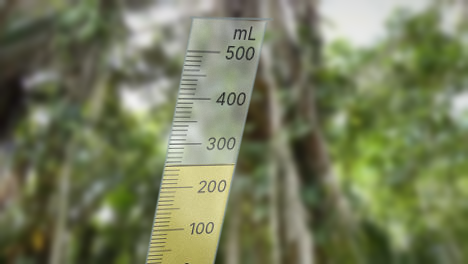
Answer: 250 mL
